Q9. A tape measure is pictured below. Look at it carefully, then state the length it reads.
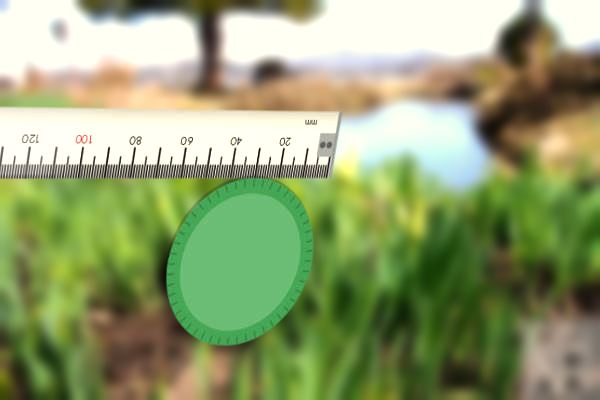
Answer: 60 mm
